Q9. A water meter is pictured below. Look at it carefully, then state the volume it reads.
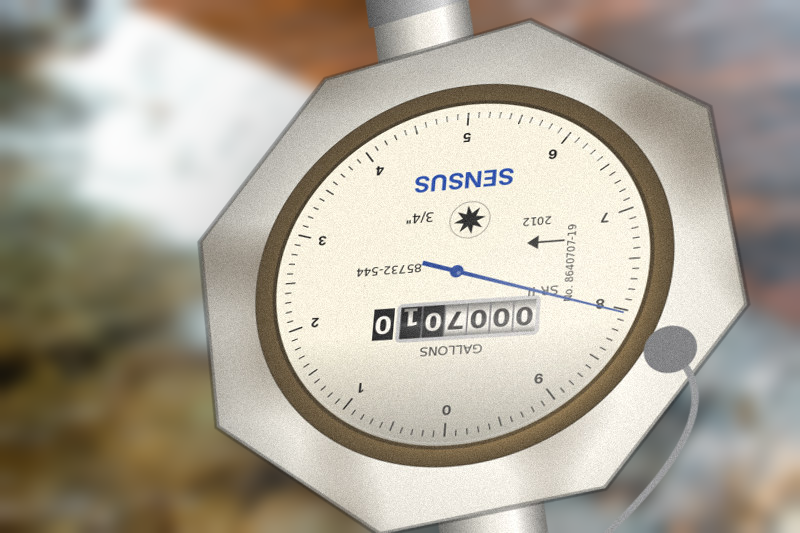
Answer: 7008.0 gal
